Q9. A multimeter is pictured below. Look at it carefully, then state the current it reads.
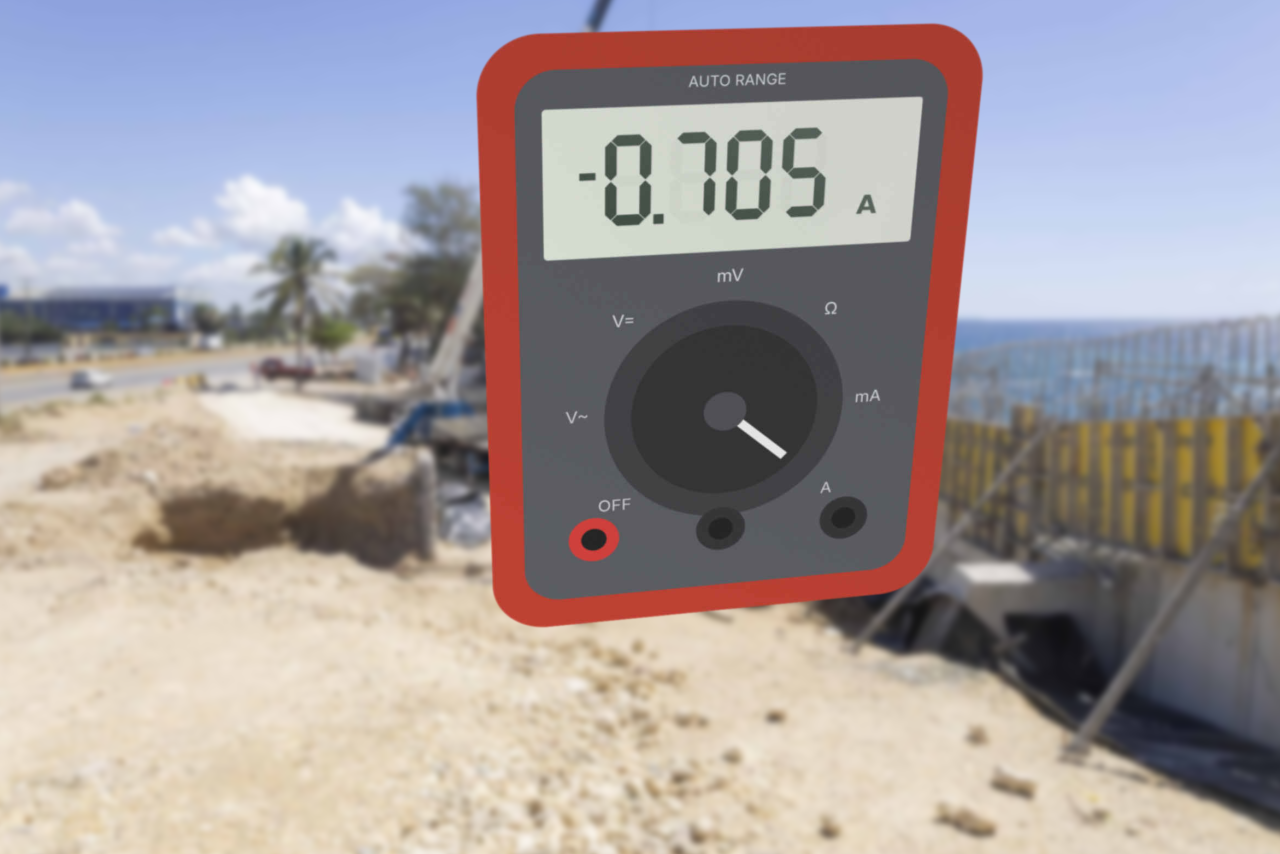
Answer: -0.705 A
